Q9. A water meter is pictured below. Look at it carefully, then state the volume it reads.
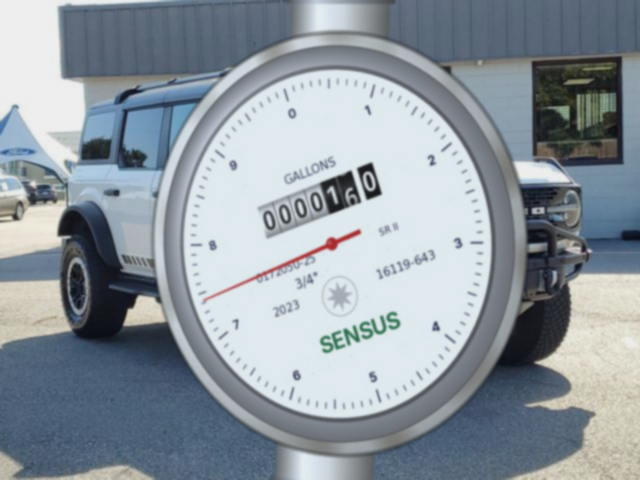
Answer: 157.4 gal
